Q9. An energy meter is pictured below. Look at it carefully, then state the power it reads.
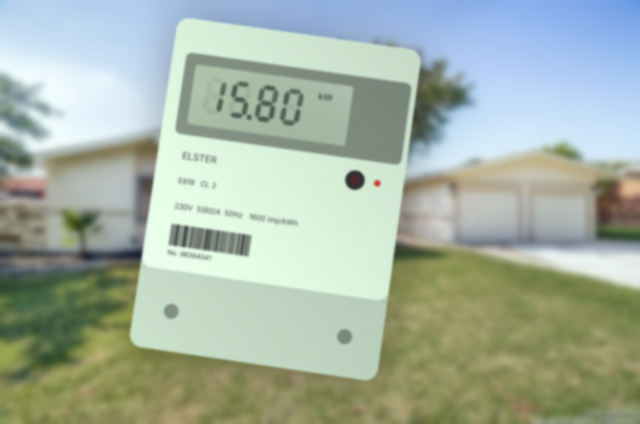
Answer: 15.80 kW
